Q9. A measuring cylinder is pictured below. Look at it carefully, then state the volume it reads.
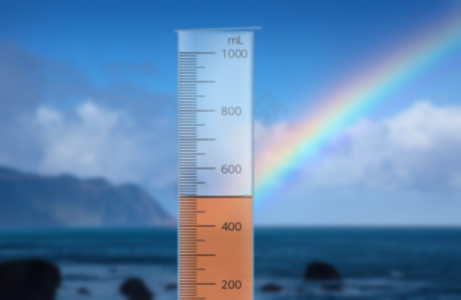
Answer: 500 mL
